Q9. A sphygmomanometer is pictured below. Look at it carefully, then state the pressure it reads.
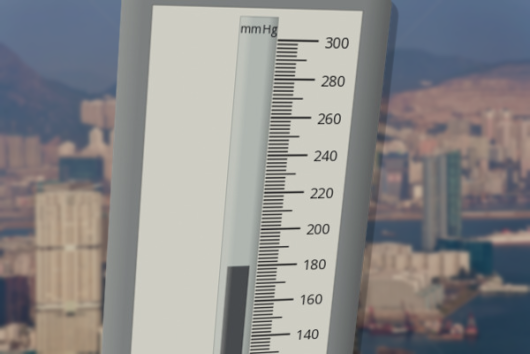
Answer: 180 mmHg
